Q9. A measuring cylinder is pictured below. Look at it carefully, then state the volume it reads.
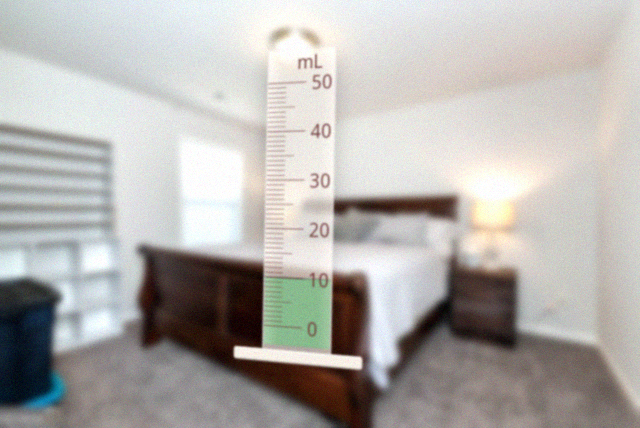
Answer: 10 mL
